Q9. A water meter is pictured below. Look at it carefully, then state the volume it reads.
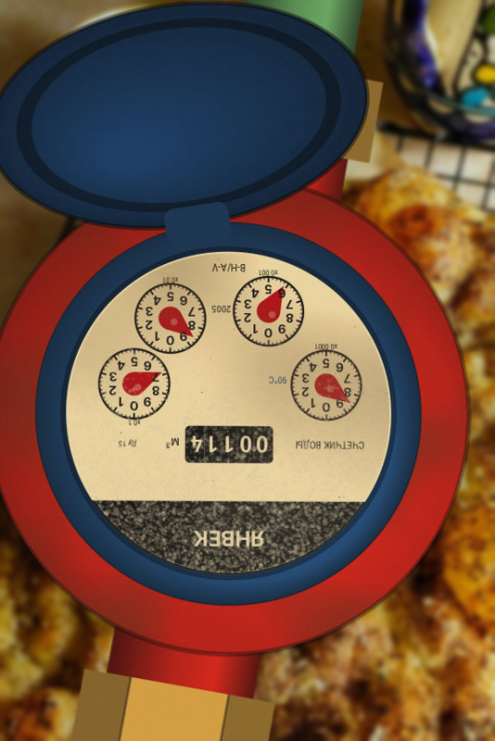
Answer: 114.6858 m³
